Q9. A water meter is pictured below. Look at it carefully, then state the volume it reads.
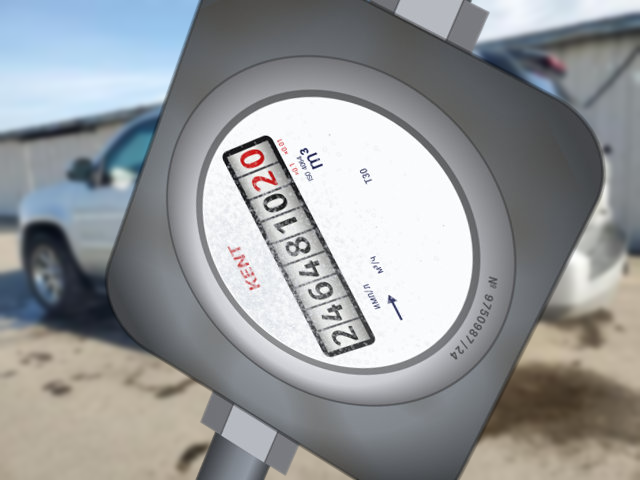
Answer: 2464810.20 m³
